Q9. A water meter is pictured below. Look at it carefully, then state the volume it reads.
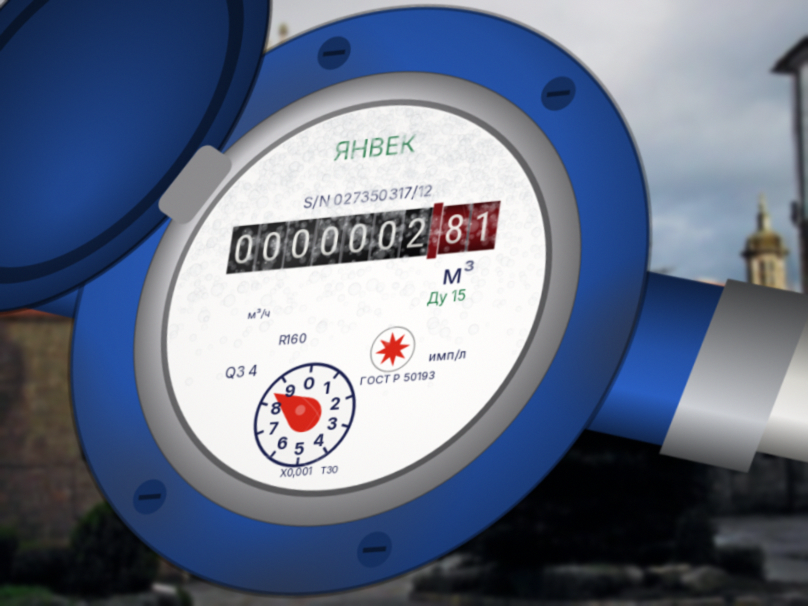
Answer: 2.818 m³
